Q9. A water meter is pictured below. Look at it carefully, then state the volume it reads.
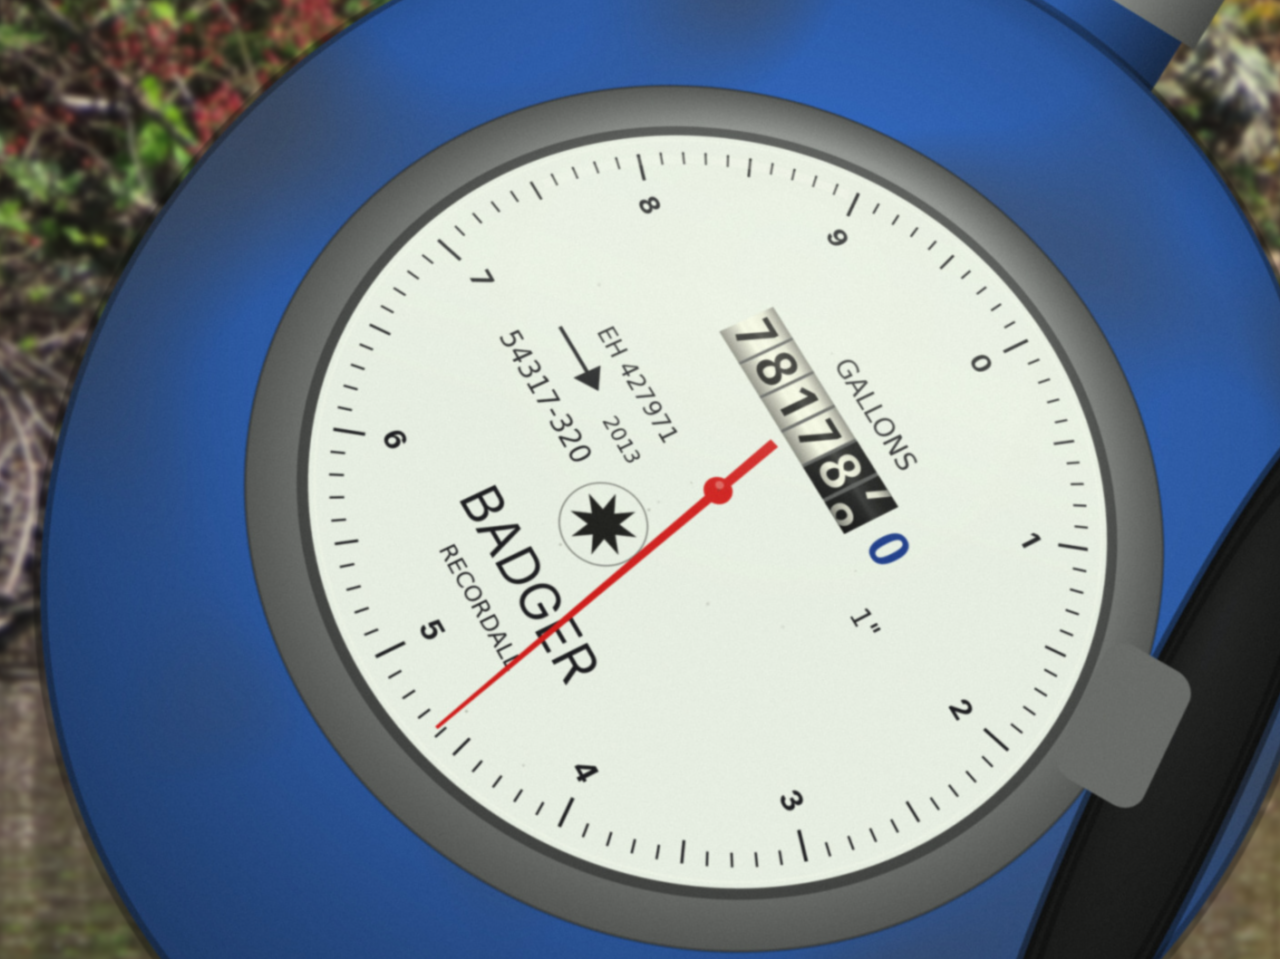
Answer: 7817874.6 gal
